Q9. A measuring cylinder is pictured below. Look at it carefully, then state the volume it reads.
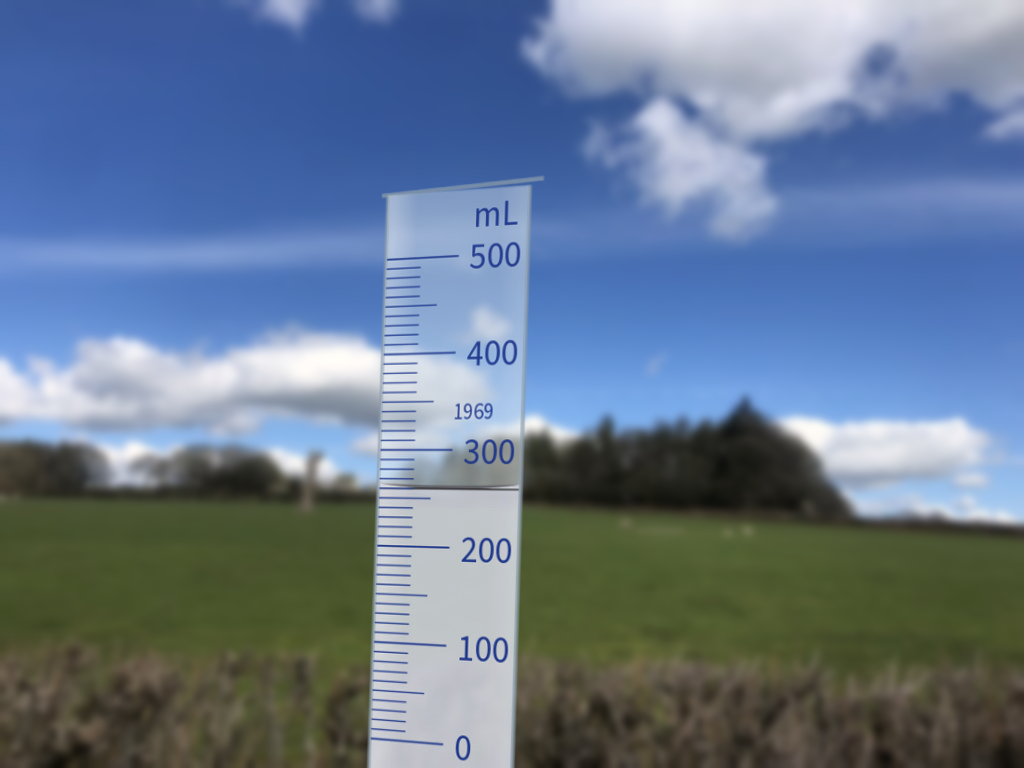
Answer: 260 mL
